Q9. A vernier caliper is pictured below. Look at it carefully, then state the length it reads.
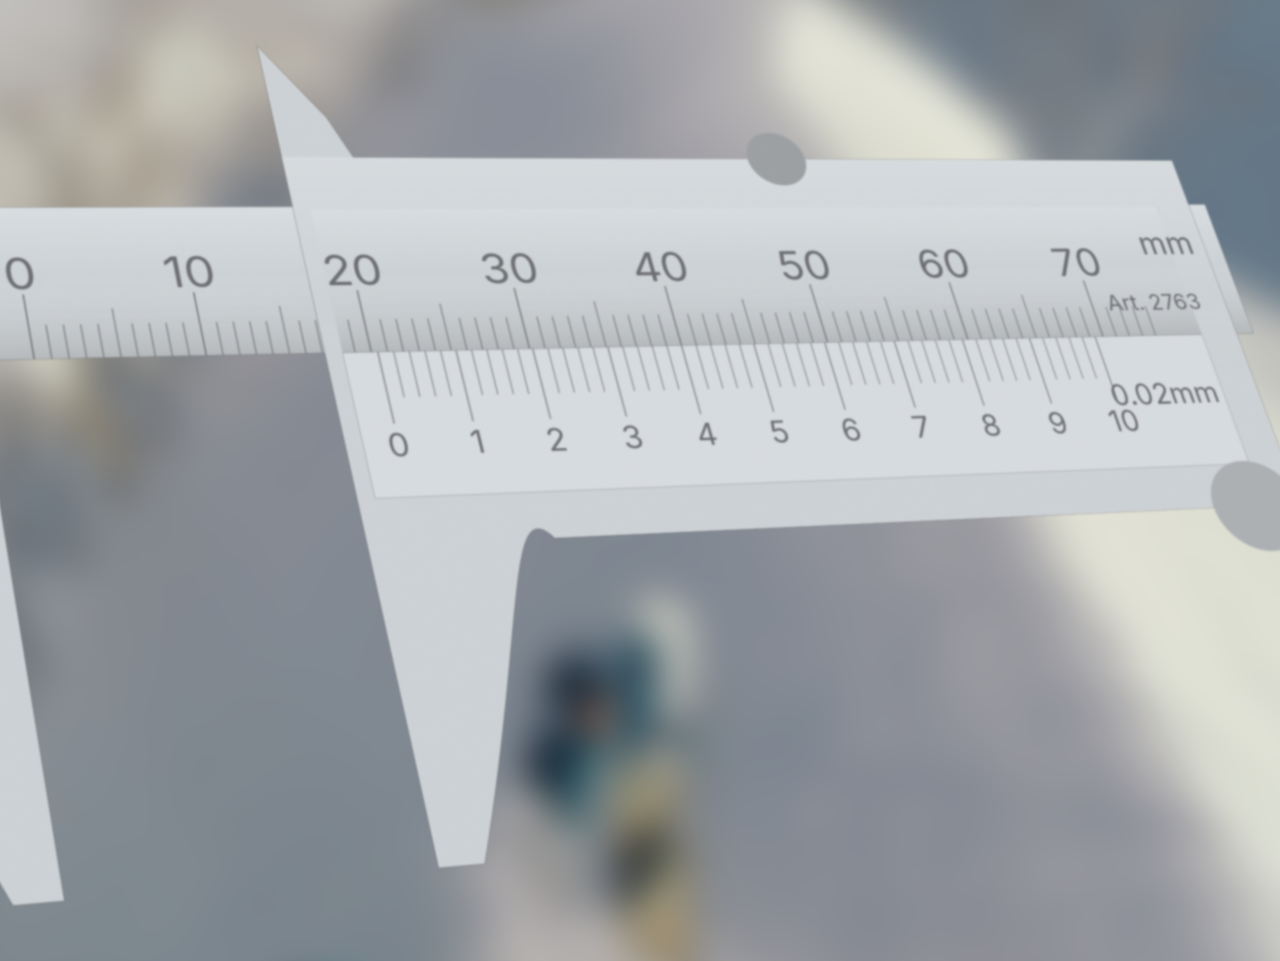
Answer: 20.4 mm
